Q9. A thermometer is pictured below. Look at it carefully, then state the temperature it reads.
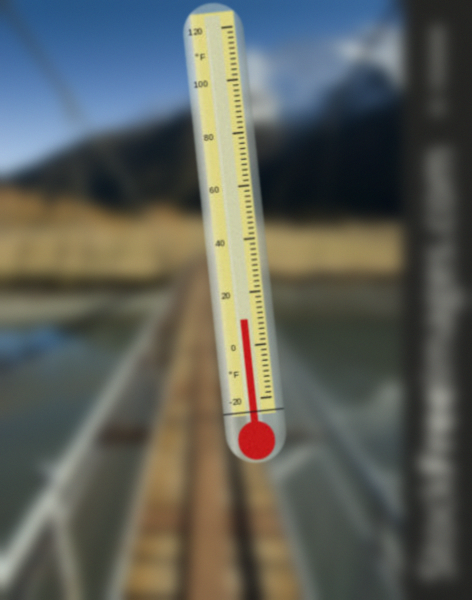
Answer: 10 °F
